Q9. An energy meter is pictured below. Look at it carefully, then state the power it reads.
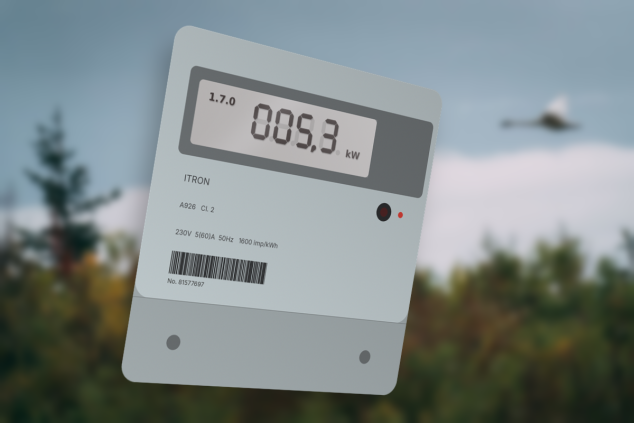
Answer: 5.3 kW
